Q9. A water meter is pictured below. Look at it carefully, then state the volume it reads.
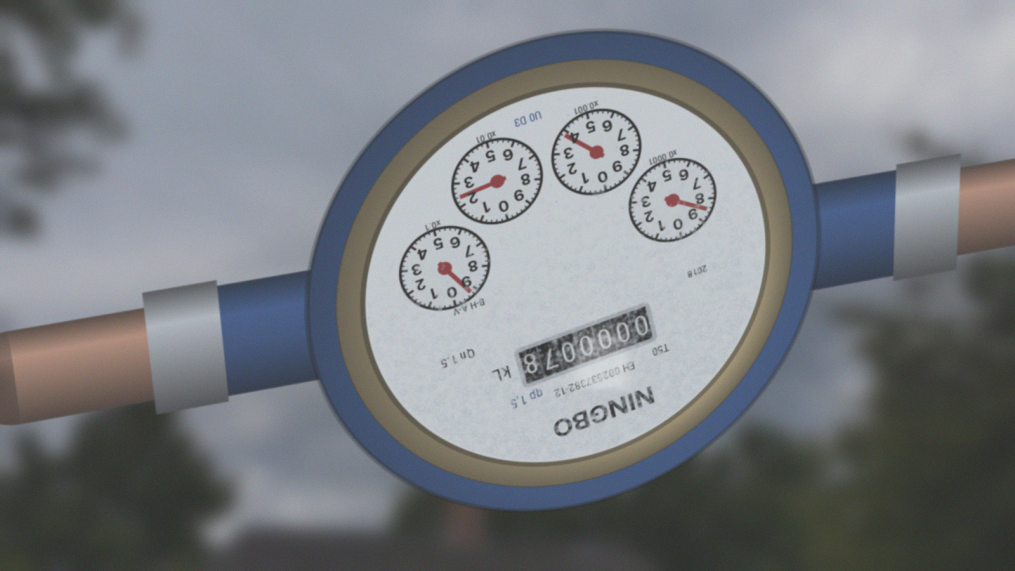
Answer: 77.9238 kL
